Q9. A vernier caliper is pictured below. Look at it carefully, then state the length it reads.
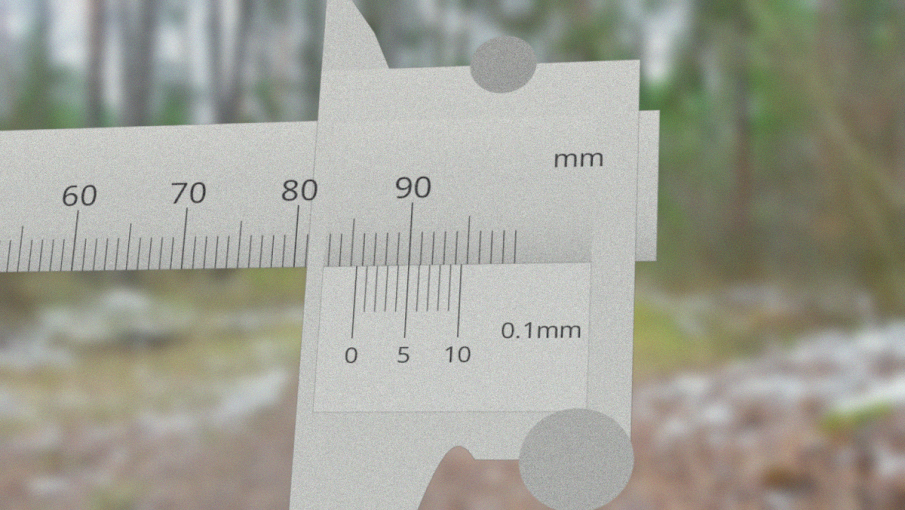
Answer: 85.5 mm
